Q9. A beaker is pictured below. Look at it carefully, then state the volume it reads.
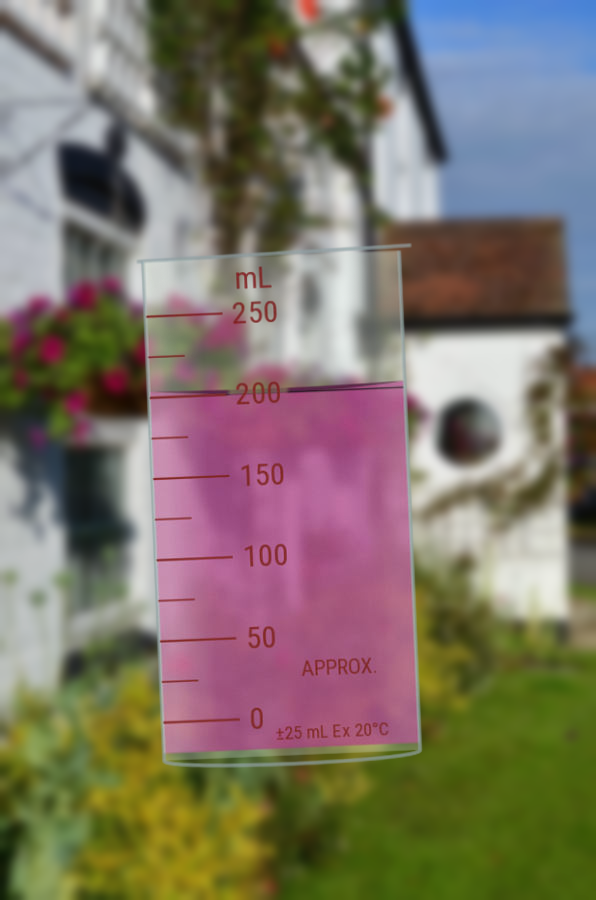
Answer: 200 mL
